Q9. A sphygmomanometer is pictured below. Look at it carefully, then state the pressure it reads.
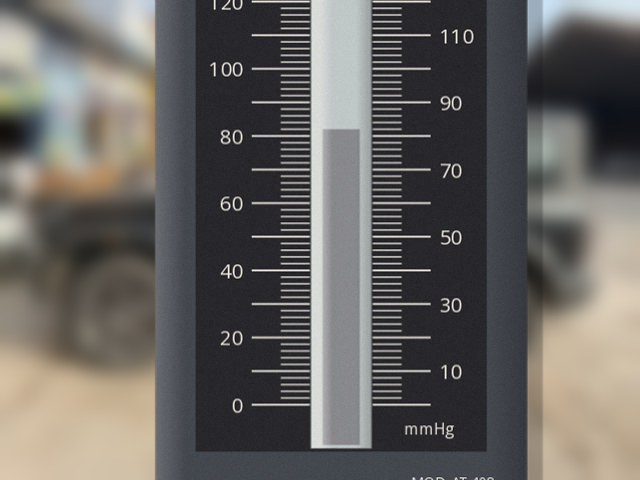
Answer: 82 mmHg
